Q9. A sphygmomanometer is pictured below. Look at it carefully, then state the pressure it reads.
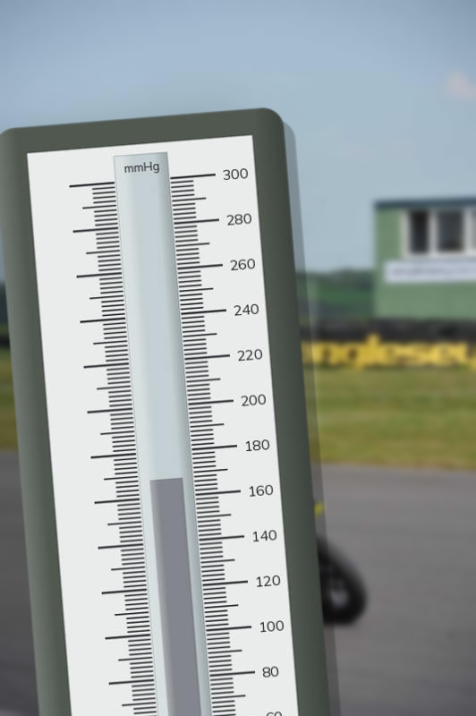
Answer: 168 mmHg
